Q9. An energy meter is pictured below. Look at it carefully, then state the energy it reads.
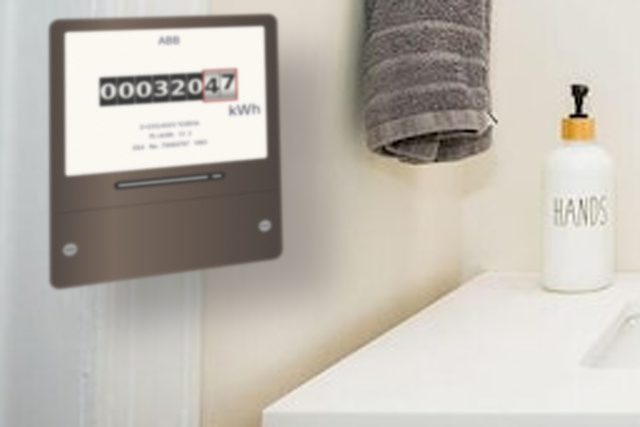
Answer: 320.47 kWh
